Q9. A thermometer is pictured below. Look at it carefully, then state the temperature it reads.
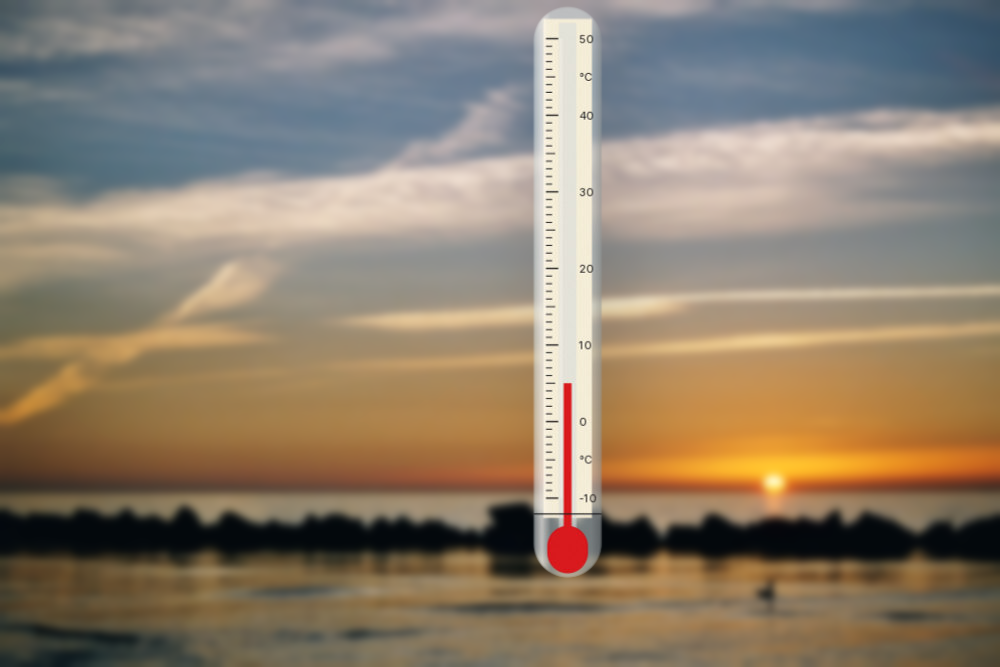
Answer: 5 °C
